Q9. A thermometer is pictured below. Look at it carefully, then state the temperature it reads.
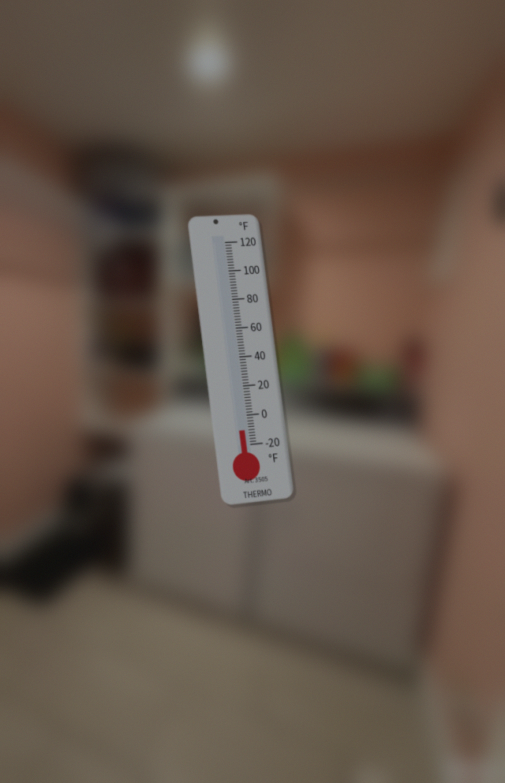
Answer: -10 °F
